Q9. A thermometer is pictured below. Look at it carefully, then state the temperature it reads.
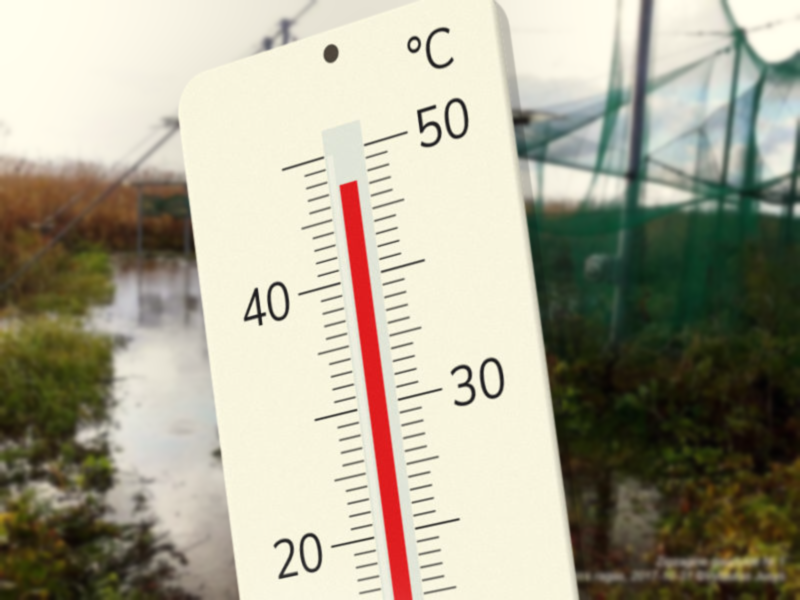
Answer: 47.5 °C
